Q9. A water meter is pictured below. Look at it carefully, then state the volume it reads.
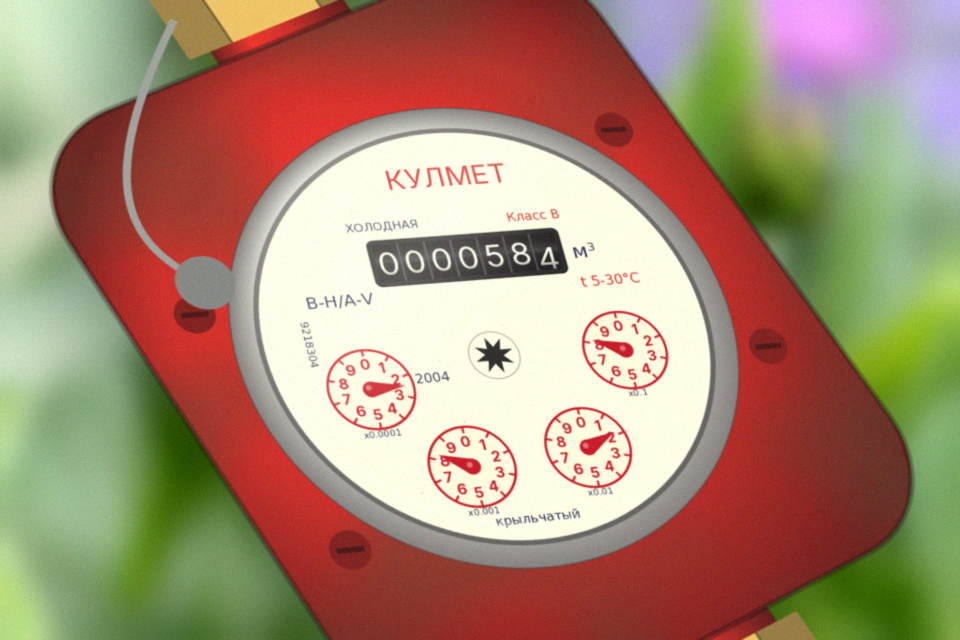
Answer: 583.8182 m³
